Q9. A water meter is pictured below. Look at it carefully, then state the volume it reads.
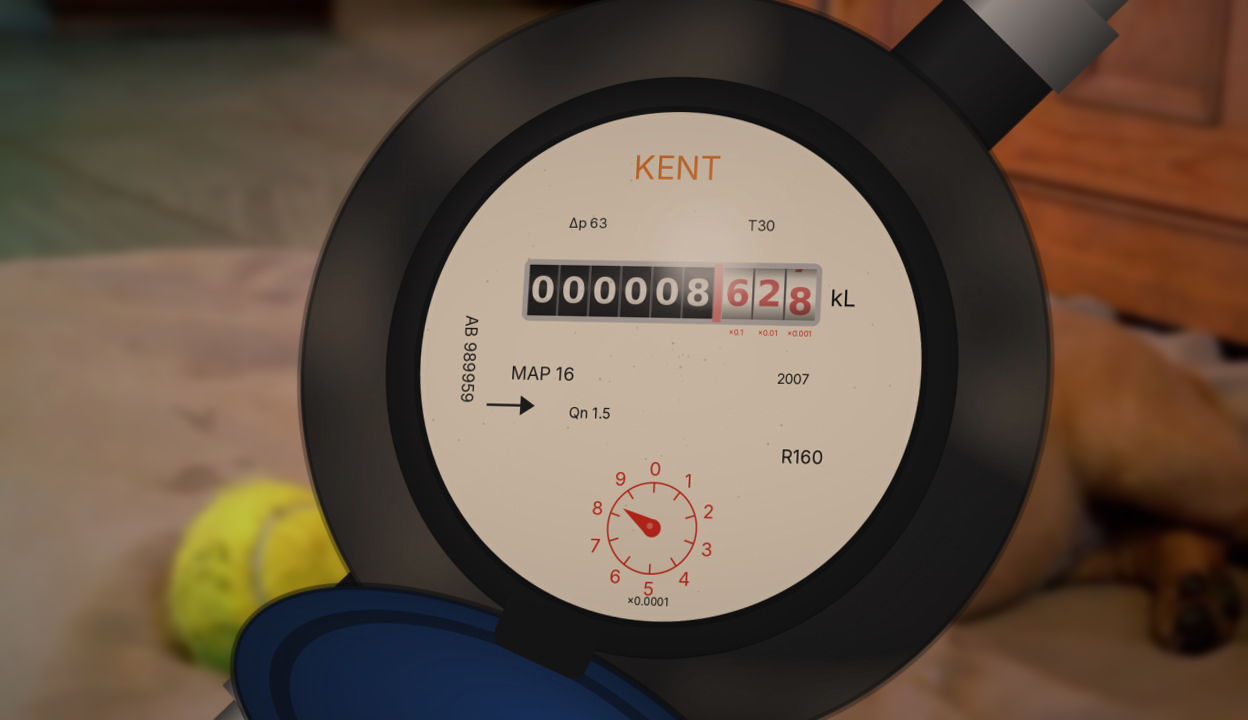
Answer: 8.6278 kL
